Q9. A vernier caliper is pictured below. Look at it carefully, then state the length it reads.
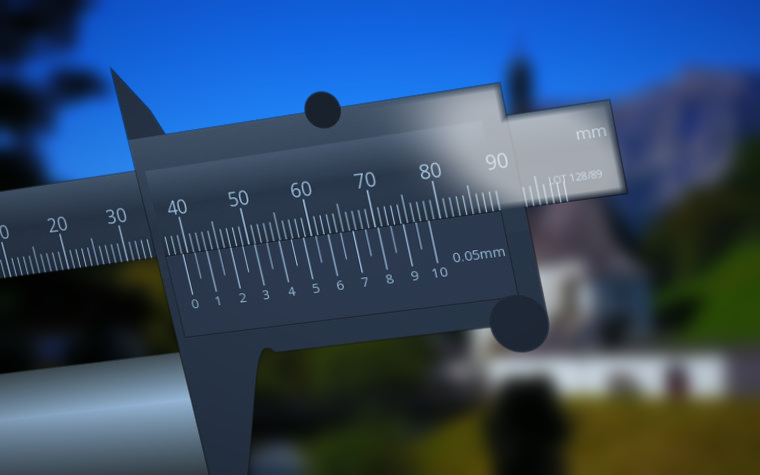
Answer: 39.2 mm
